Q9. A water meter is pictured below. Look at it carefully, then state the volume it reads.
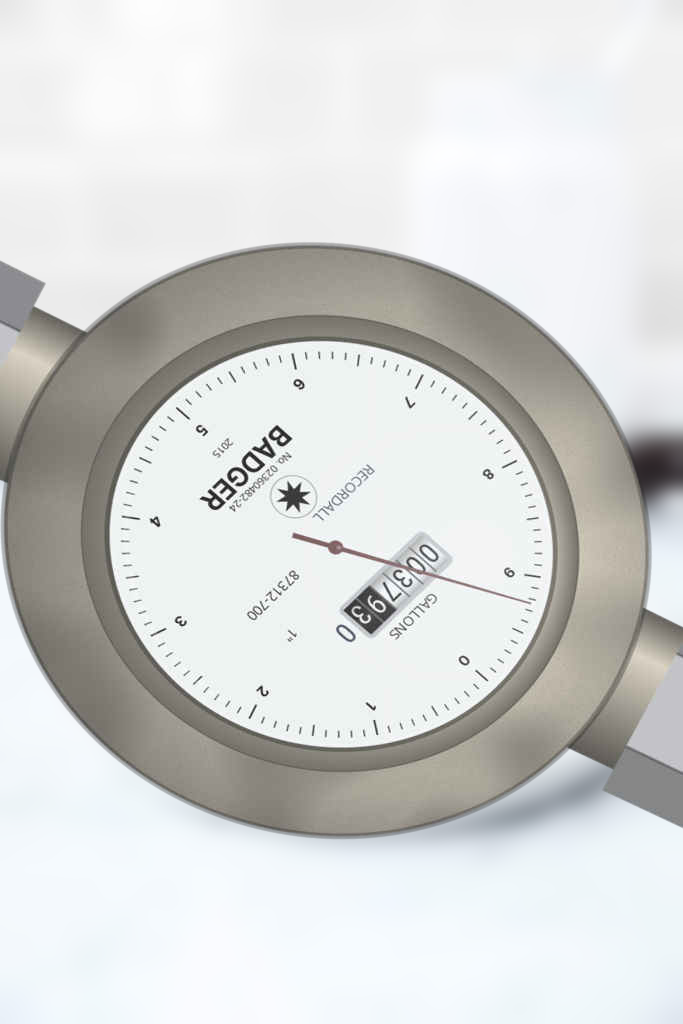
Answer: 37929.2 gal
